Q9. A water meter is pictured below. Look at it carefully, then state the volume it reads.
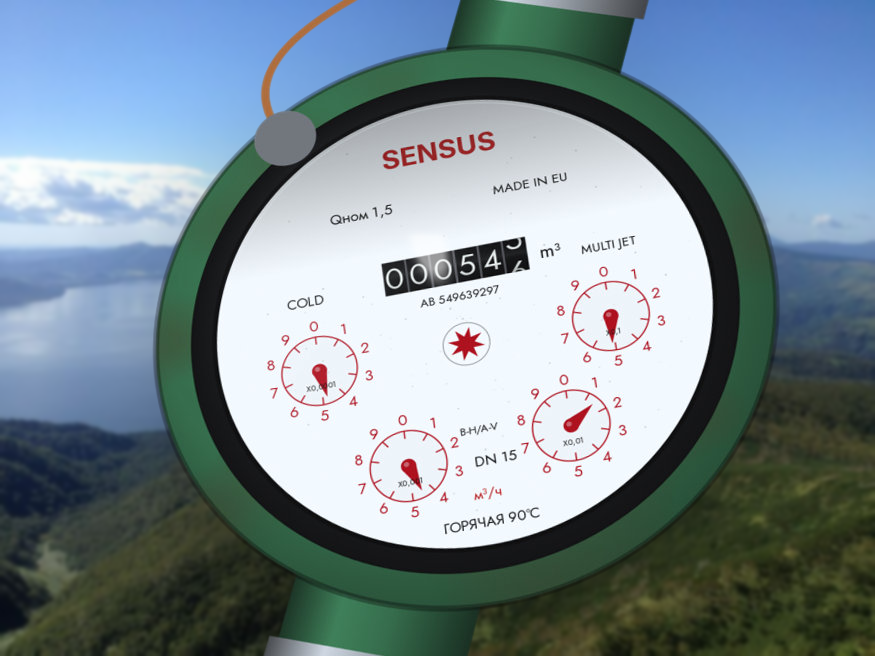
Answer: 545.5144 m³
